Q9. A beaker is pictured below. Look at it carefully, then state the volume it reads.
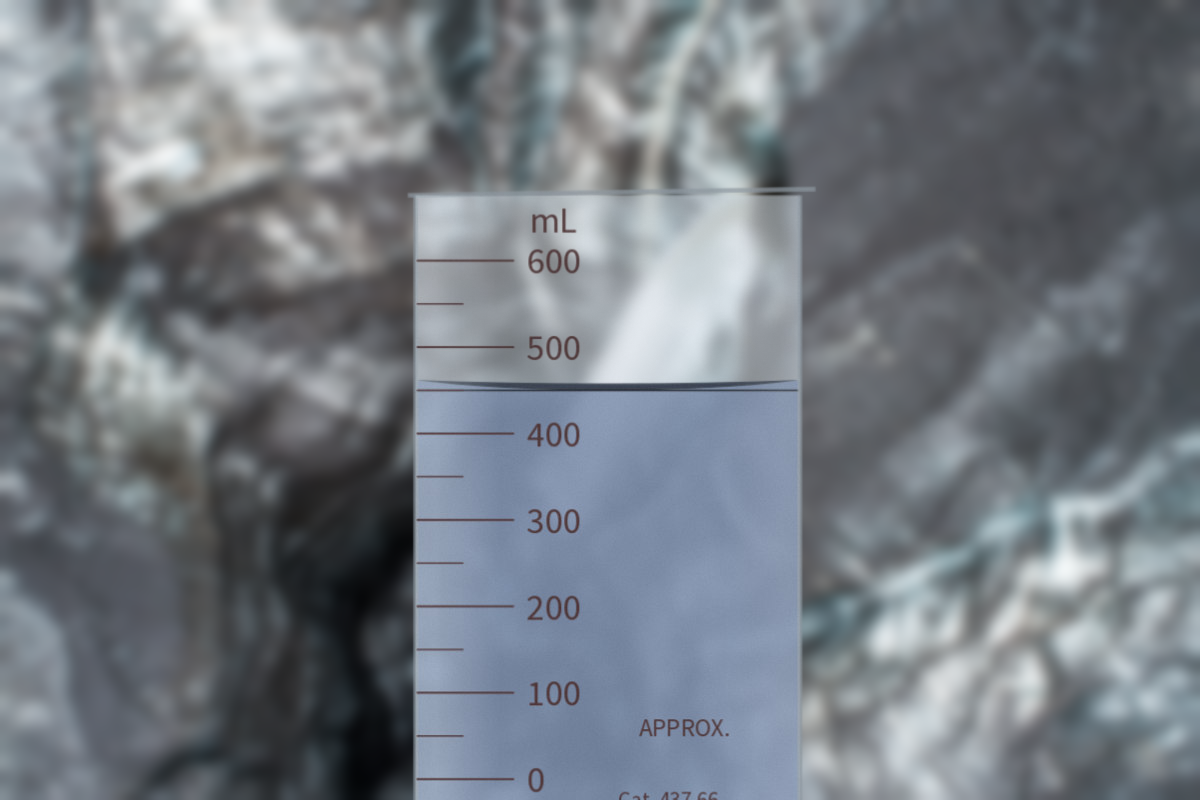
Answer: 450 mL
